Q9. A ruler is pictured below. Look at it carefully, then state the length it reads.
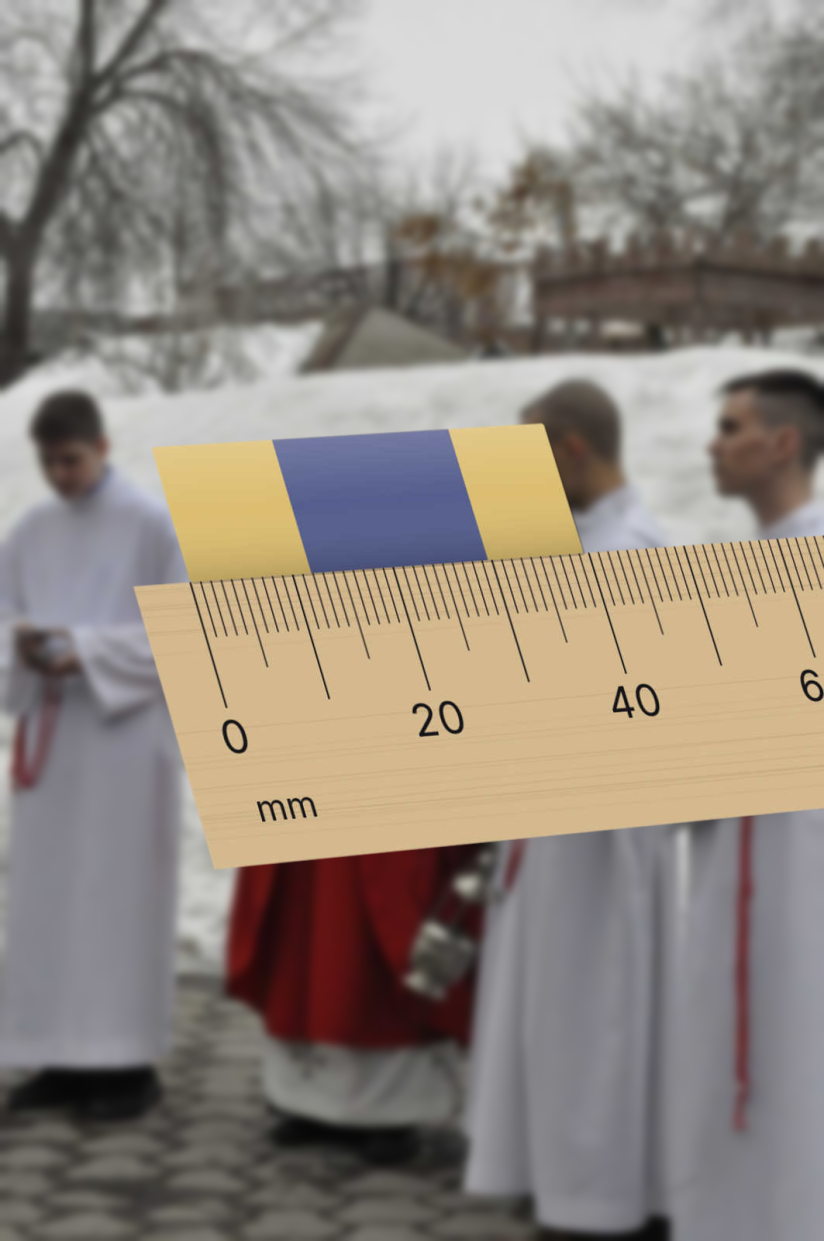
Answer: 39.5 mm
